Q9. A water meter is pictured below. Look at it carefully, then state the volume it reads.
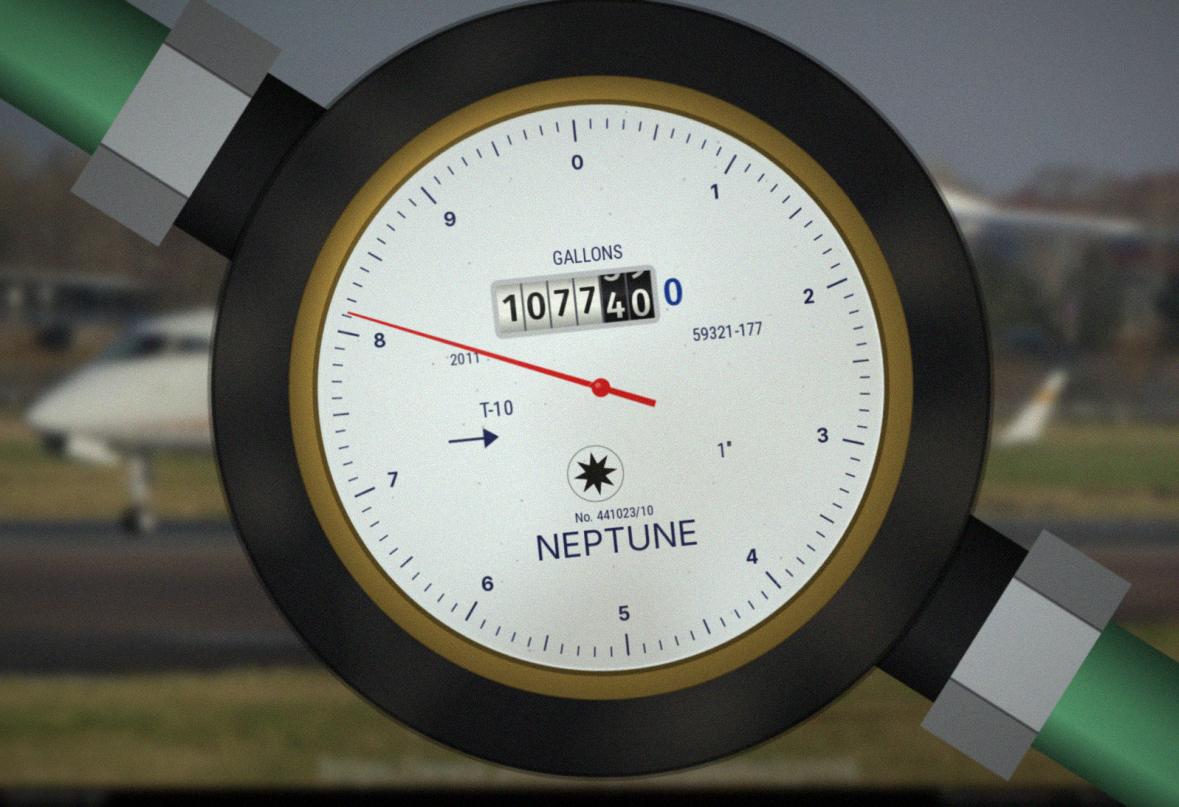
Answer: 1077398.1 gal
